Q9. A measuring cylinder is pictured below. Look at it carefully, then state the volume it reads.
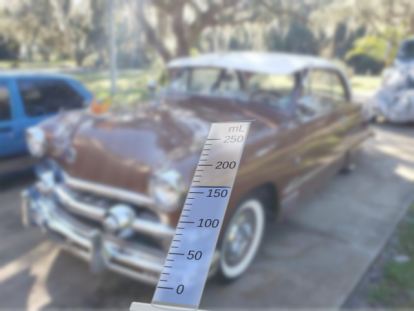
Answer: 160 mL
